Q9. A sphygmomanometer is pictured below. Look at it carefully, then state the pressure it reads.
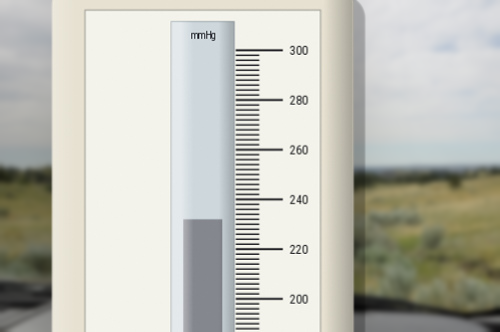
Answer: 232 mmHg
